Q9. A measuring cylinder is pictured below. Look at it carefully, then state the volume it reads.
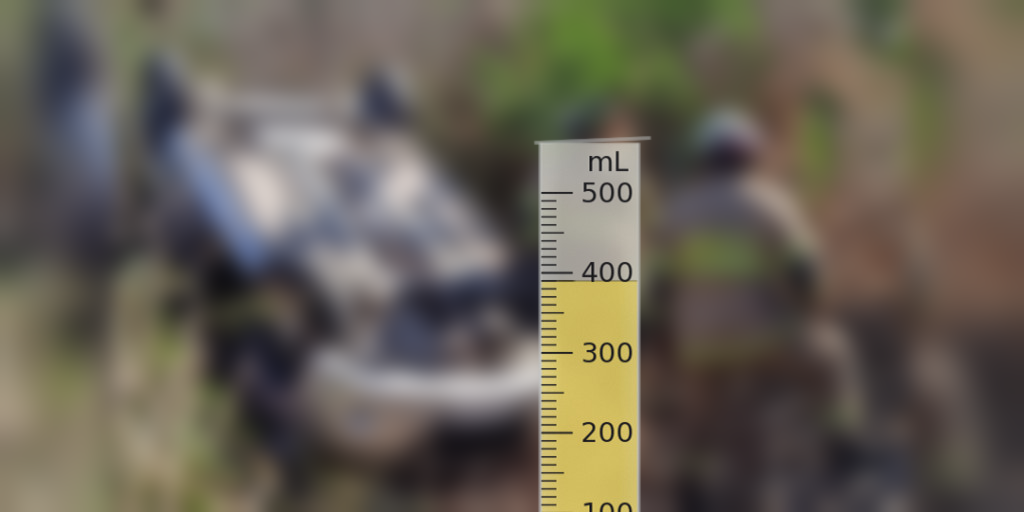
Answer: 390 mL
